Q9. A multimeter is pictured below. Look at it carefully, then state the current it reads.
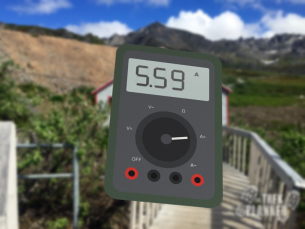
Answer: 5.59 A
